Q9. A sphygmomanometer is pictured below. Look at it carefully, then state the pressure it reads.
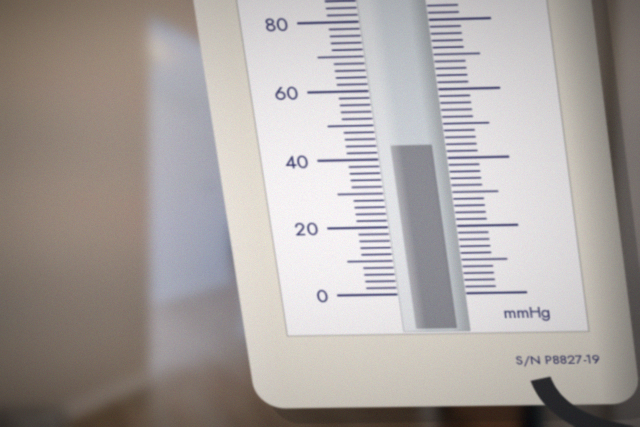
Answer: 44 mmHg
